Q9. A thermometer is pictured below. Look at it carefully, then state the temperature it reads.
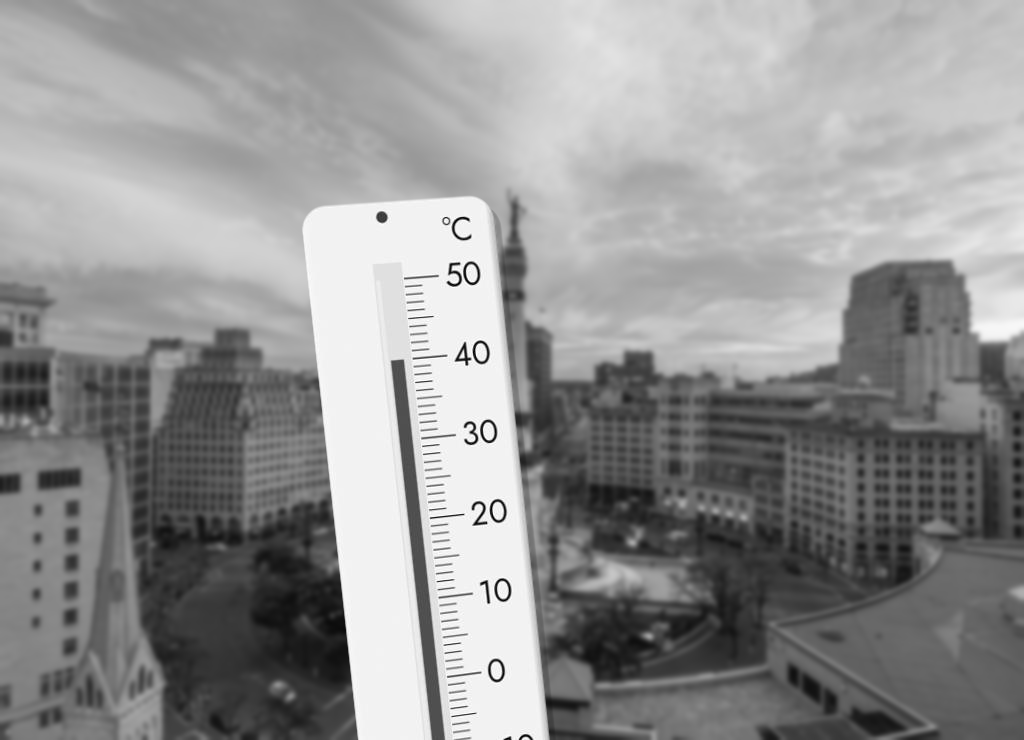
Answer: 40 °C
